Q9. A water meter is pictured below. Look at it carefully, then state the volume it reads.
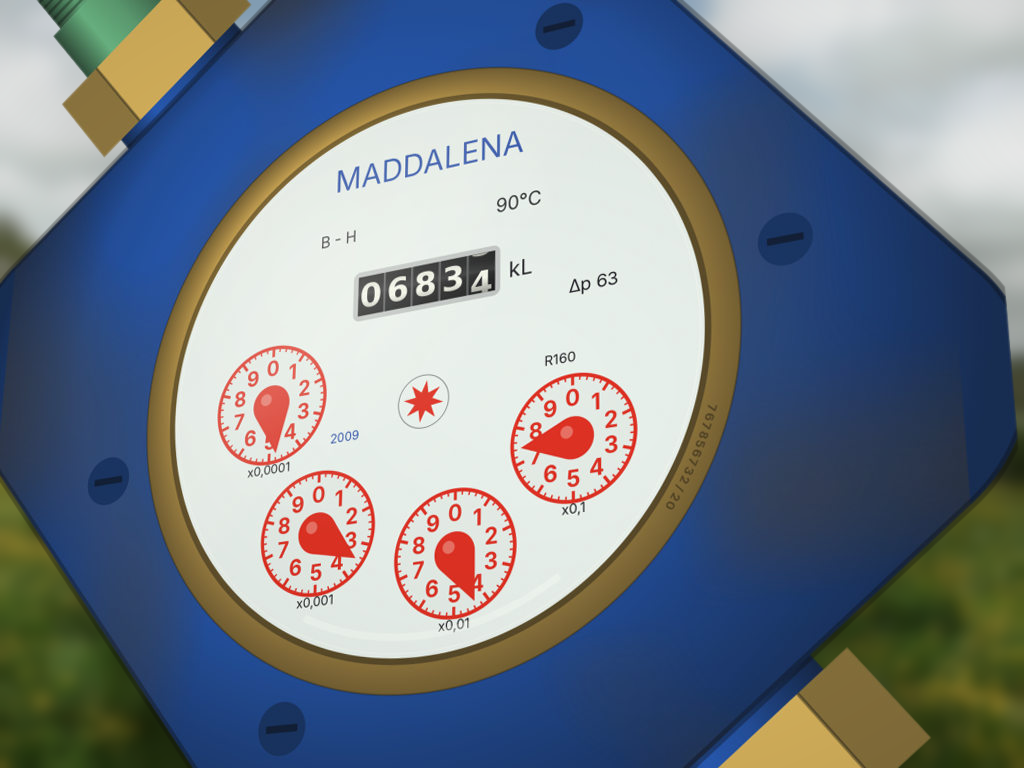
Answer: 6833.7434 kL
